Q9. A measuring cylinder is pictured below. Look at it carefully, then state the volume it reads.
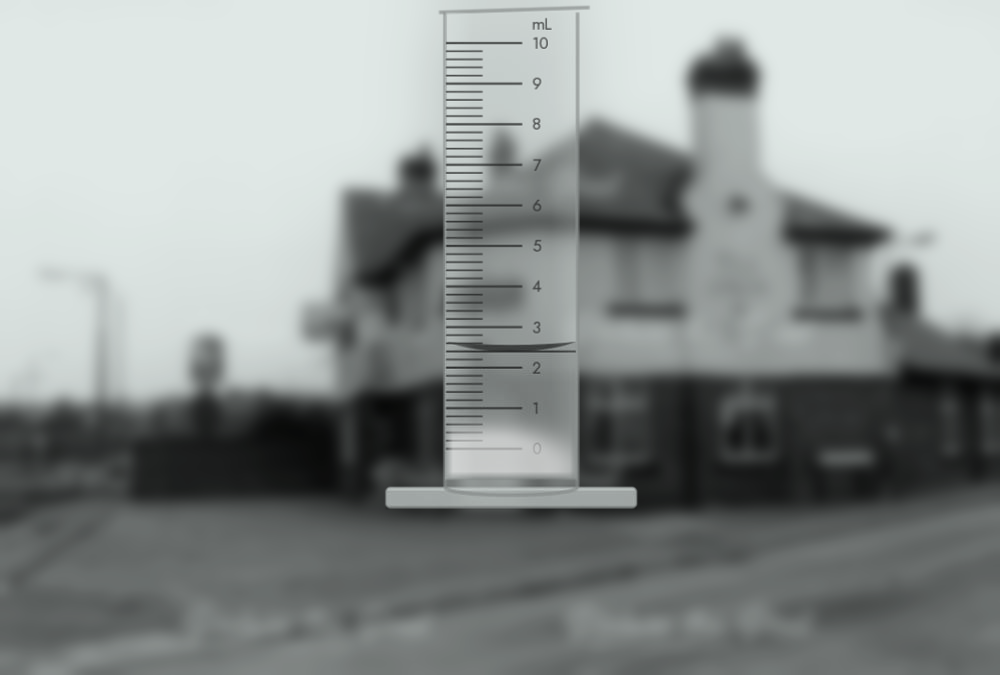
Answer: 2.4 mL
